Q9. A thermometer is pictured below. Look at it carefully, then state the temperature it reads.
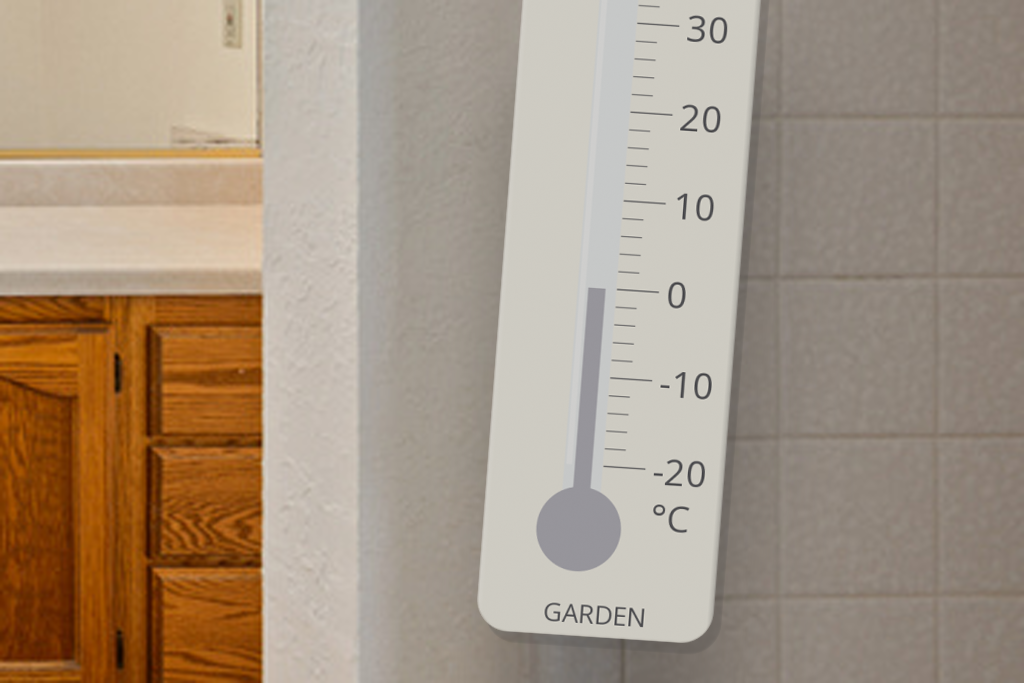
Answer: 0 °C
